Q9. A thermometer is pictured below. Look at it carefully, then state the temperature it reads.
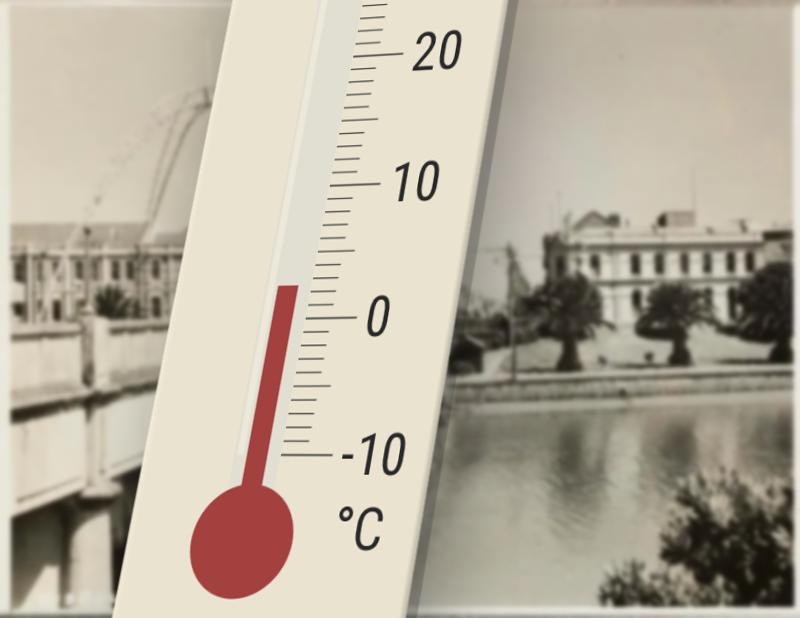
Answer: 2.5 °C
